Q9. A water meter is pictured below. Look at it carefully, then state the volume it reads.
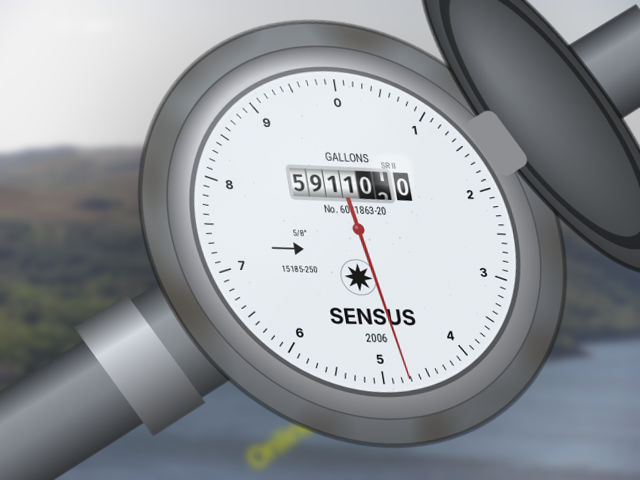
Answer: 5911014.7 gal
